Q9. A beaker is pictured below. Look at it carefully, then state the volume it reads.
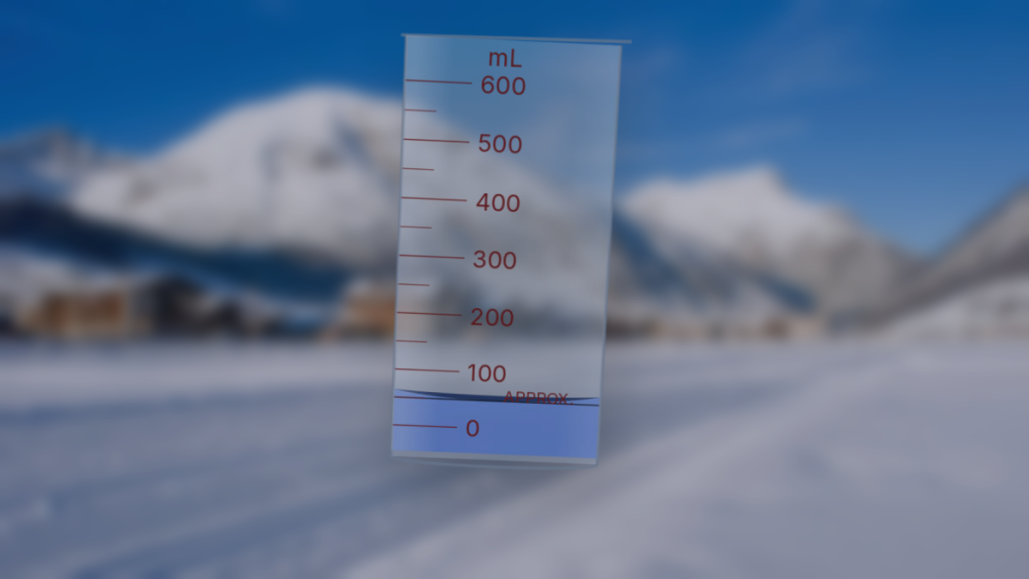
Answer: 50 mL
